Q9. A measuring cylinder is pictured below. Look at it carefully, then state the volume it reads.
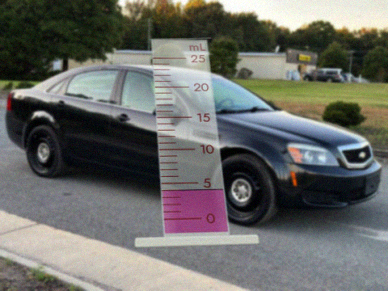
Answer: 4 mL
